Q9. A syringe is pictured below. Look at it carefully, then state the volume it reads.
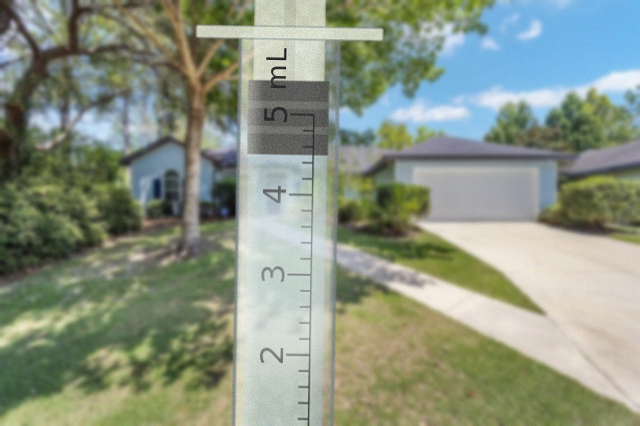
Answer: 4.5 mL
